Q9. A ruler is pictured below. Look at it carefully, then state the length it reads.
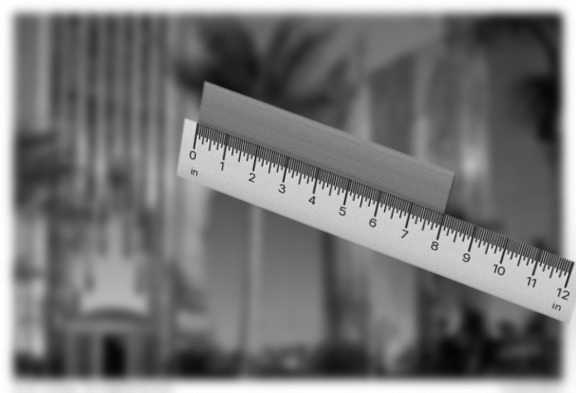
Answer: 8 in
